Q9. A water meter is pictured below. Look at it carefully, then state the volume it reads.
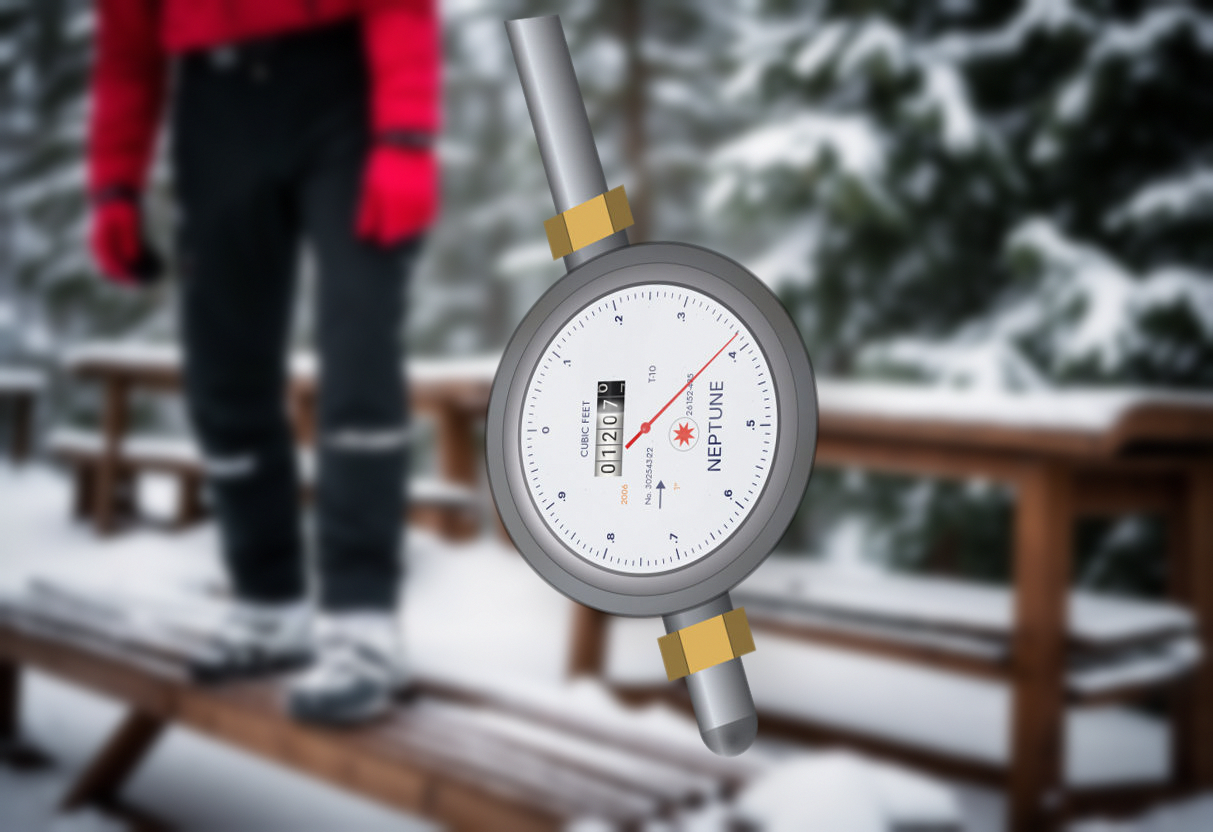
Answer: 12076.38 ft³
